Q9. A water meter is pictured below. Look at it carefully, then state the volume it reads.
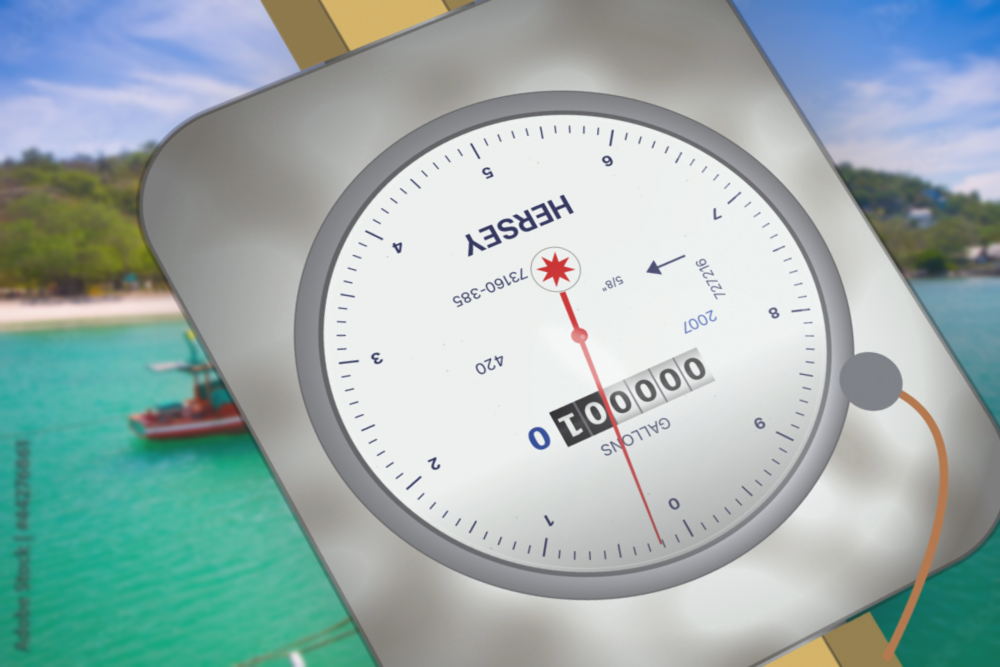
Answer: 10.2 gal
